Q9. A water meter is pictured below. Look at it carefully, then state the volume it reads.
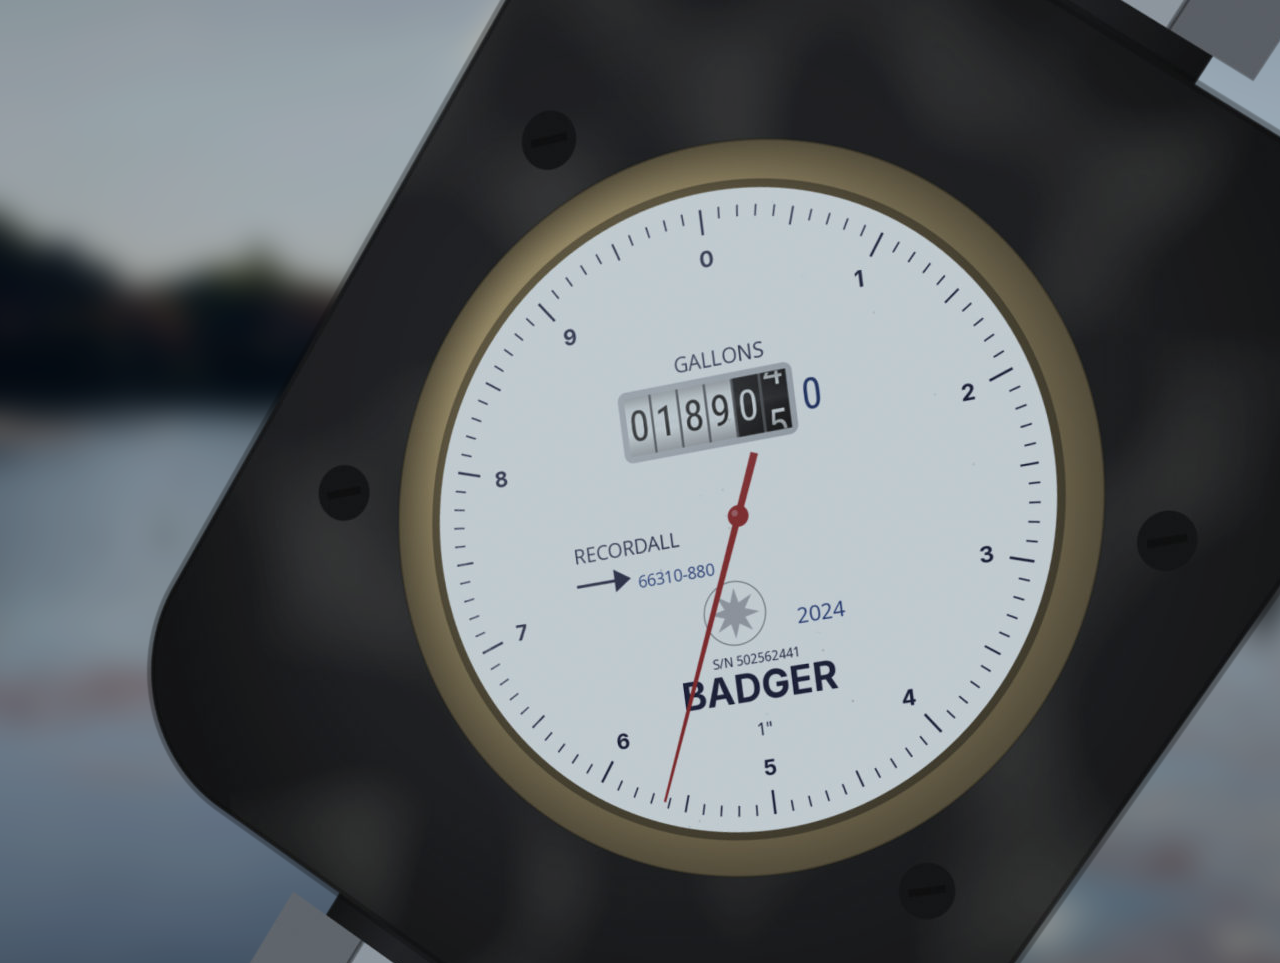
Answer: 189045.6 gal
